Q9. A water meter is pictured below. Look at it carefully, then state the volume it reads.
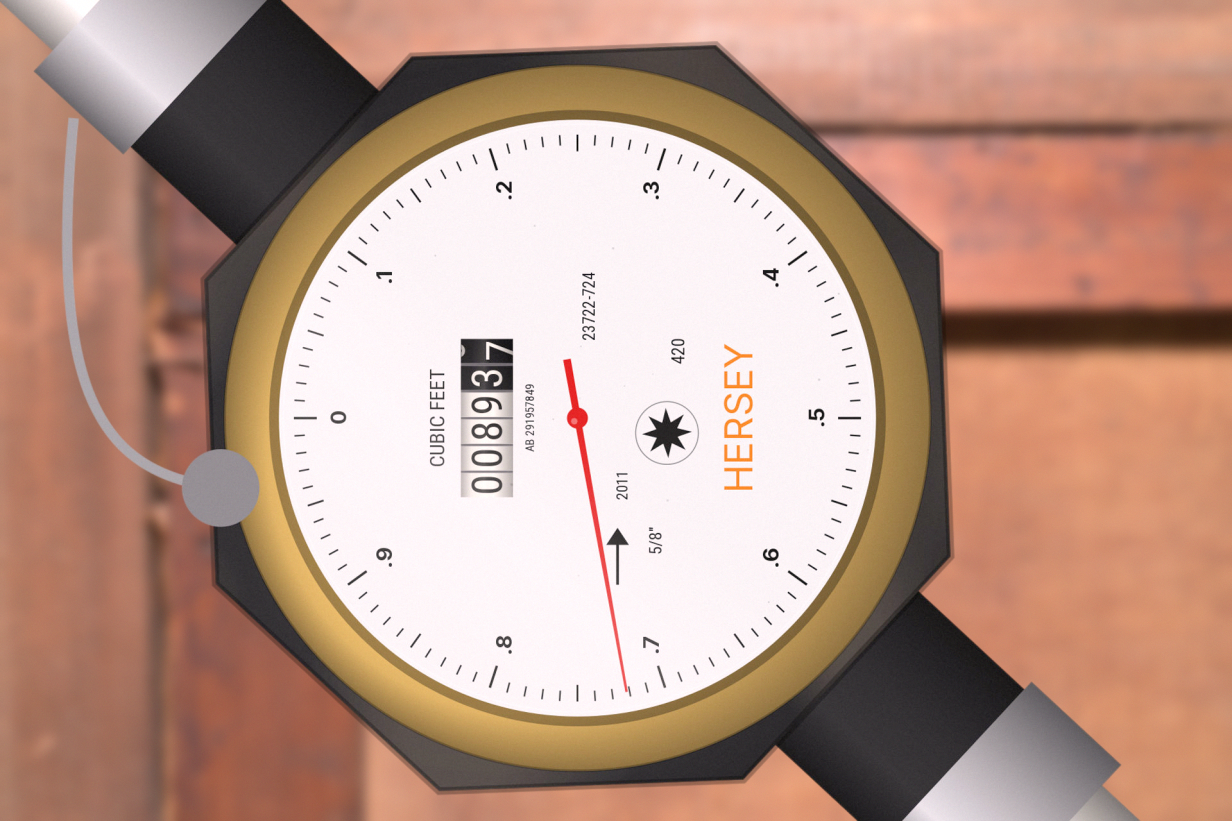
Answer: 8936.72 ft³
